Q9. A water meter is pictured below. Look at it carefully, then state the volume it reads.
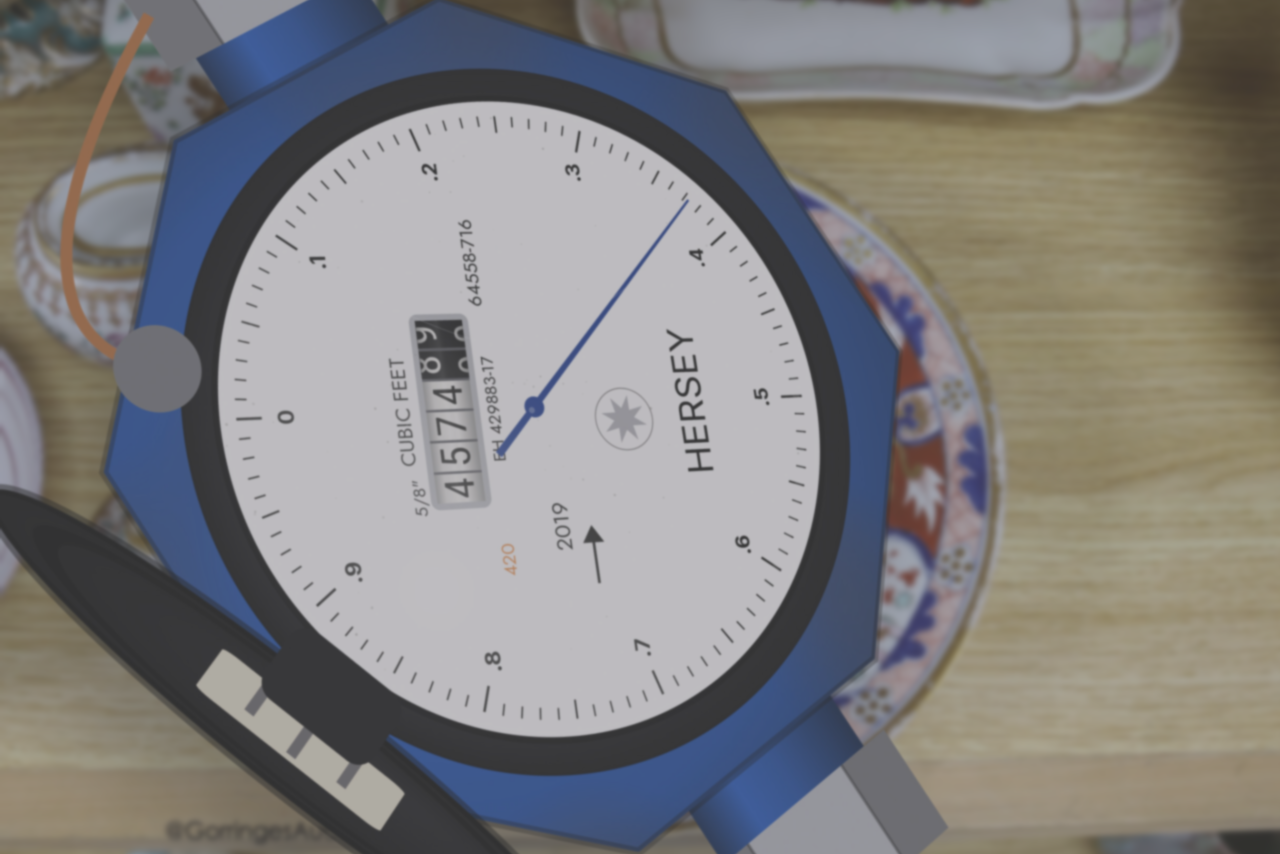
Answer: 457489.37 ft³
